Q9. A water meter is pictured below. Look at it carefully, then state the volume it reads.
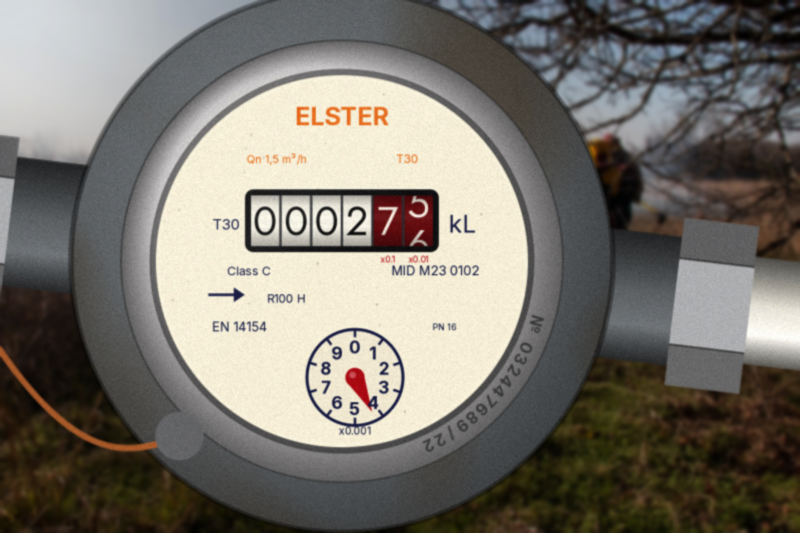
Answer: 2.754 kL
